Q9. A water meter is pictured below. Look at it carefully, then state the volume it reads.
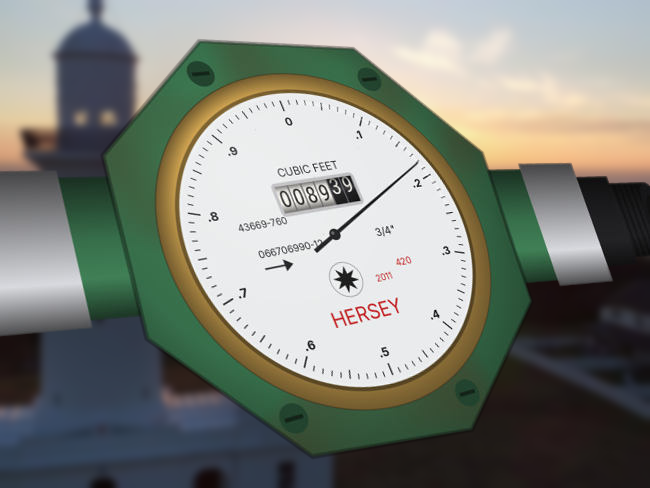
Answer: 8939.18 ft³
